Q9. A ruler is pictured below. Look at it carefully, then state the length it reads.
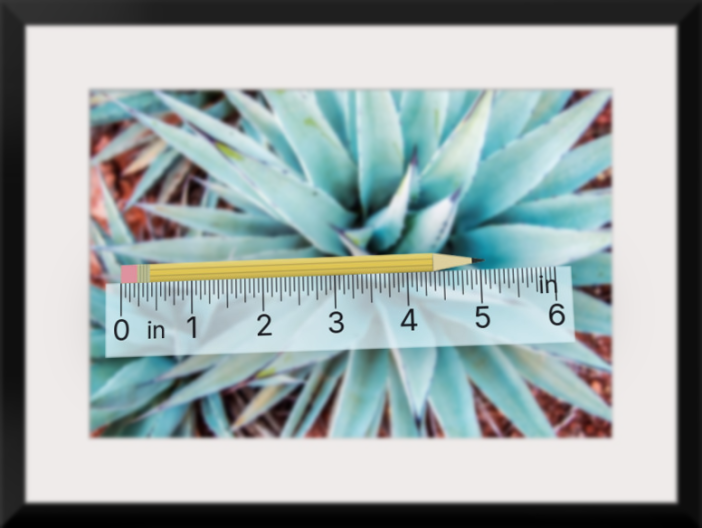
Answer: 5.0625 in
